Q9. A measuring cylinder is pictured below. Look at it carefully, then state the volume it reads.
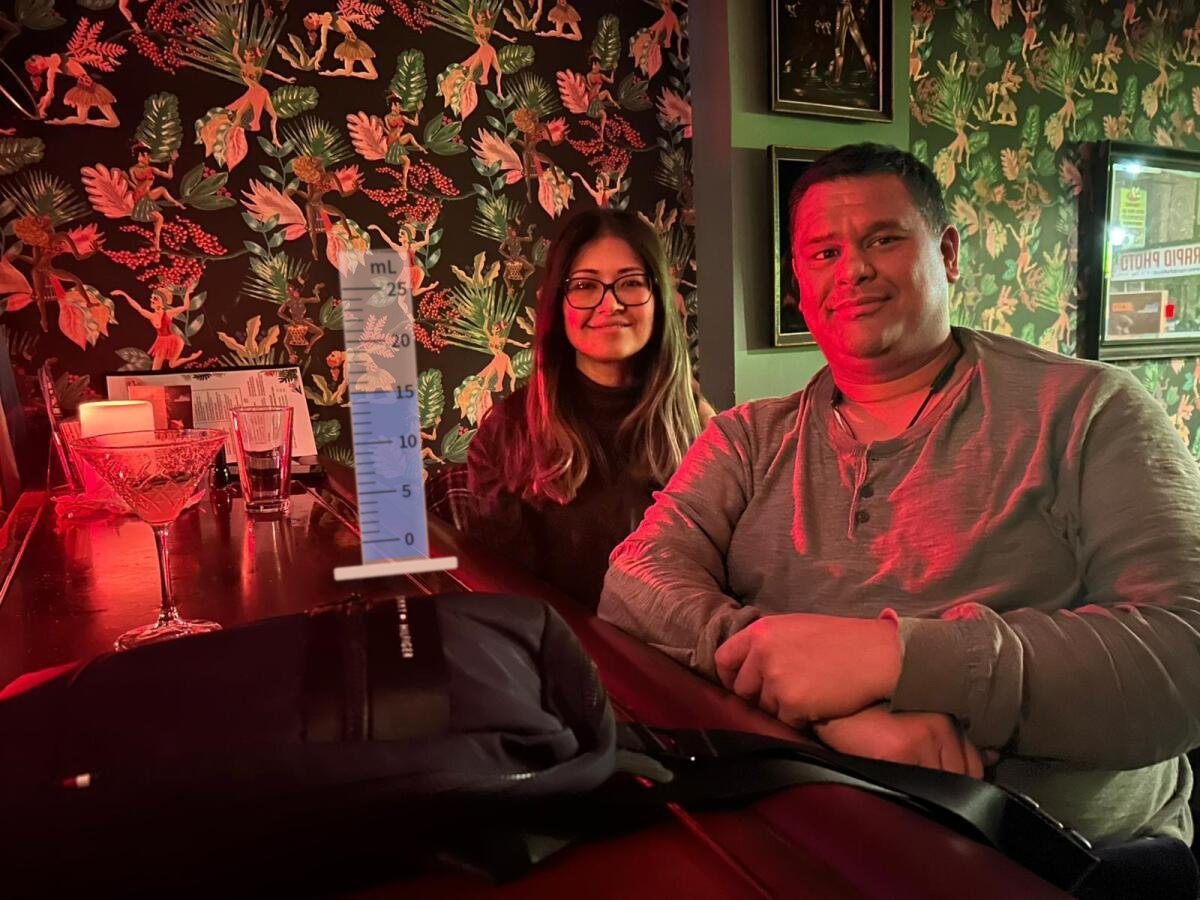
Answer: 15 mL
